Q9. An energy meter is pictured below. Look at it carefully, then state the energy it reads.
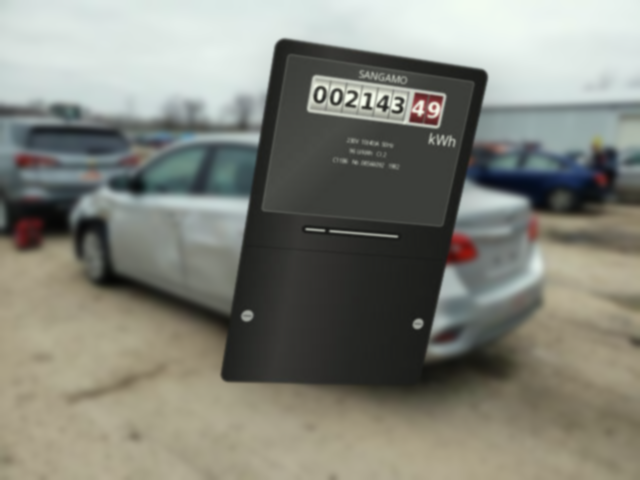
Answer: 2143.49 kWh
